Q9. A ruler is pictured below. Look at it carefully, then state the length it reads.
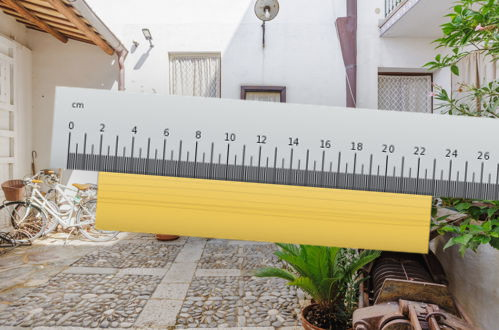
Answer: 21 cm
